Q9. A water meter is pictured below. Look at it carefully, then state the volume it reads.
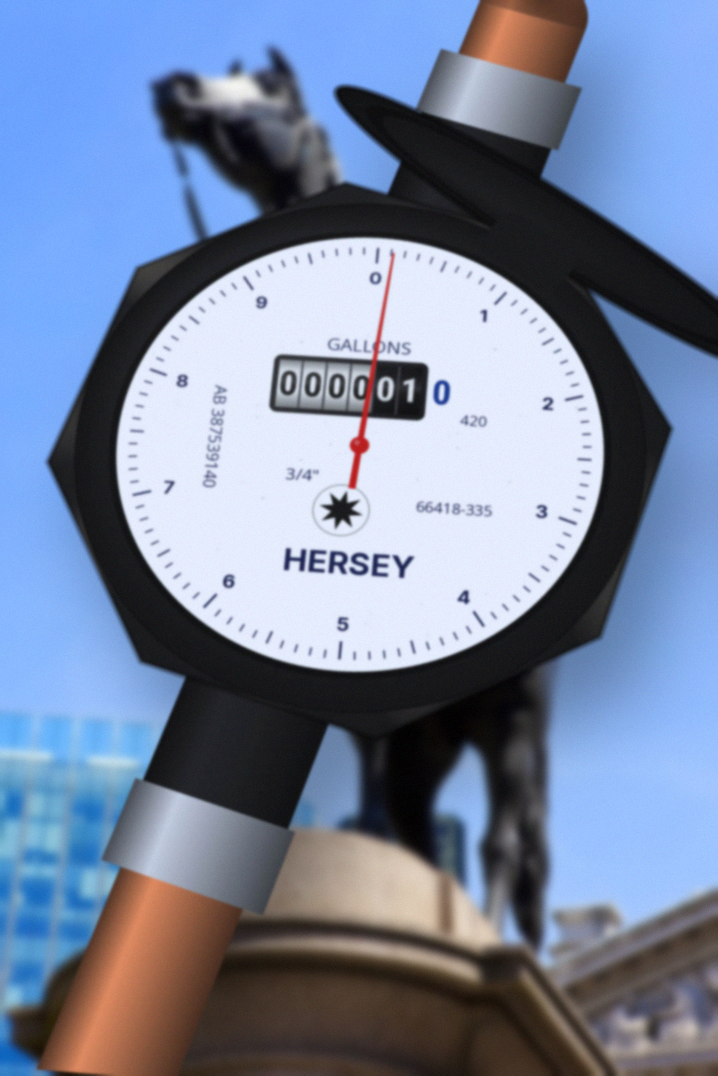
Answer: 10.1 gal
